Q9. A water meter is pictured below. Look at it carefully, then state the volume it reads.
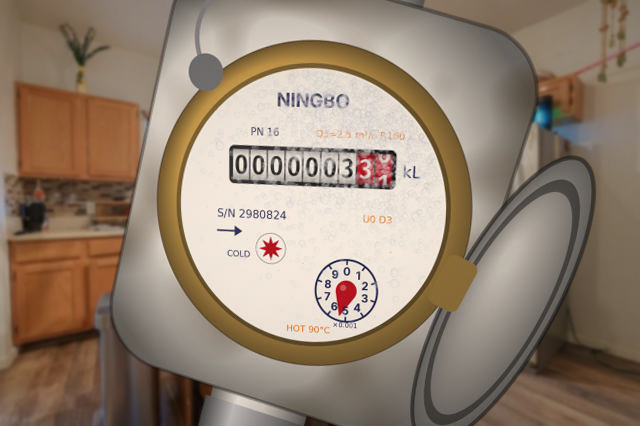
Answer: 3.305 kL
